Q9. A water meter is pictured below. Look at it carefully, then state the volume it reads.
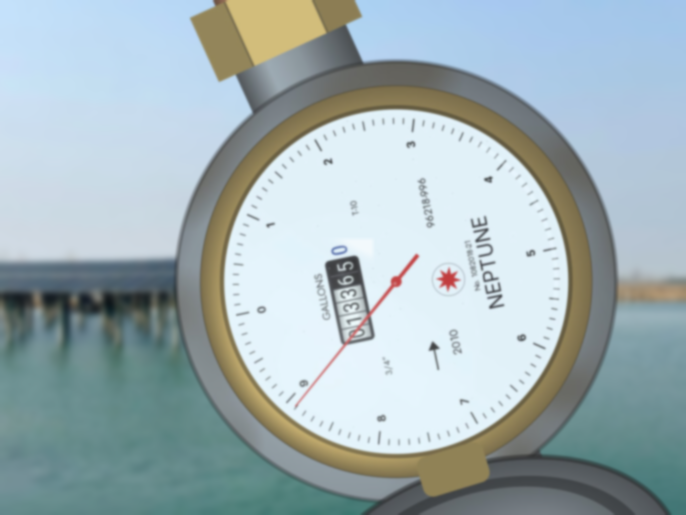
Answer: 133648.9 gal
